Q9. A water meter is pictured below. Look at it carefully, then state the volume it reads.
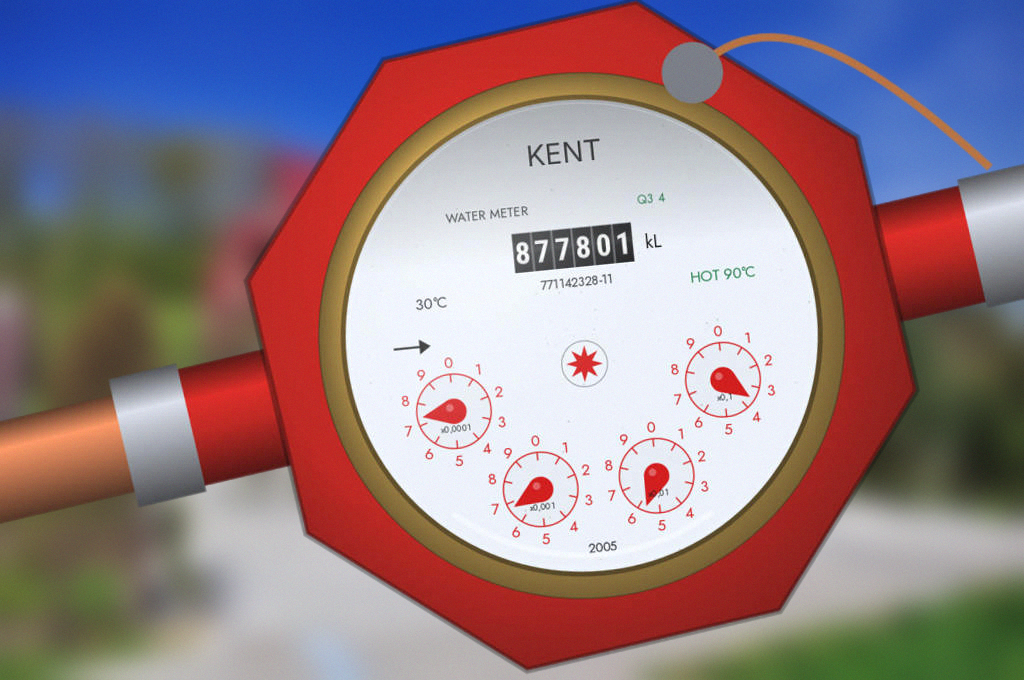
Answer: 877801.3567 kL
